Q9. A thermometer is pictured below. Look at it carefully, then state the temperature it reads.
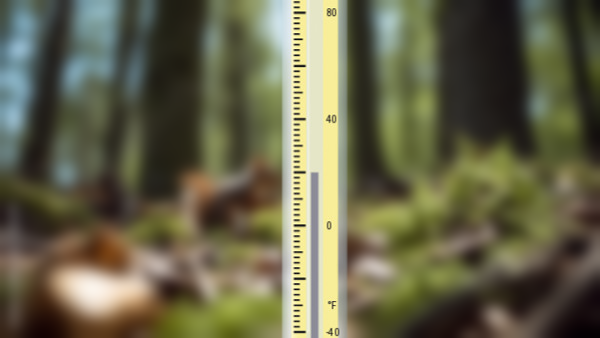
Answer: 20 °F
